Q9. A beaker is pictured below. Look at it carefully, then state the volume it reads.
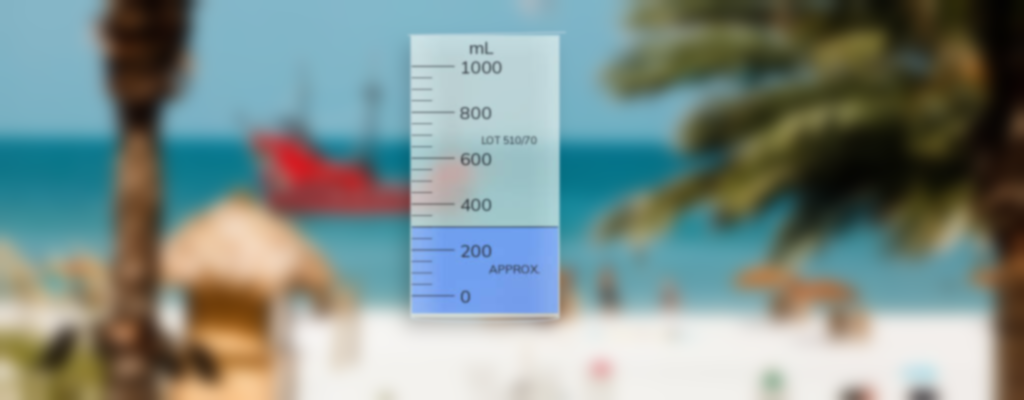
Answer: 300 mL
